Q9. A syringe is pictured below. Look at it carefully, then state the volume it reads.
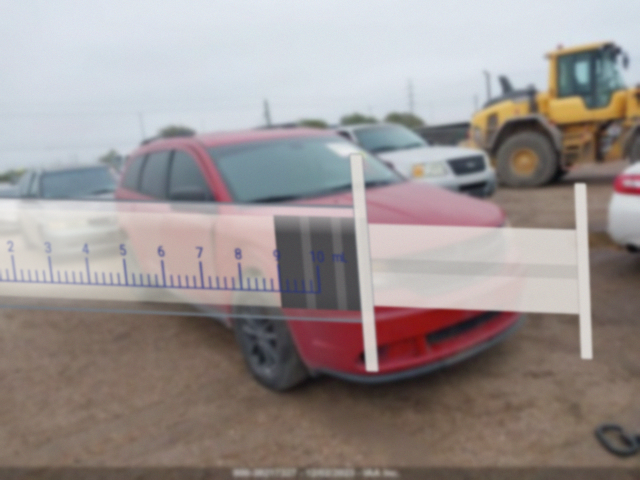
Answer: 9 mL
